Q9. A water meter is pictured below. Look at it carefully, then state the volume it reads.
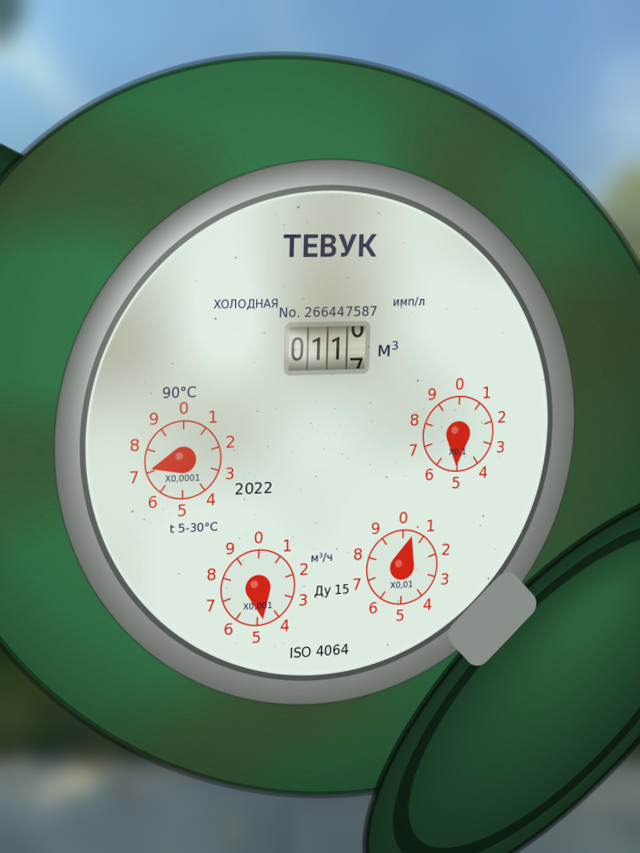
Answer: 116.5047 m³
